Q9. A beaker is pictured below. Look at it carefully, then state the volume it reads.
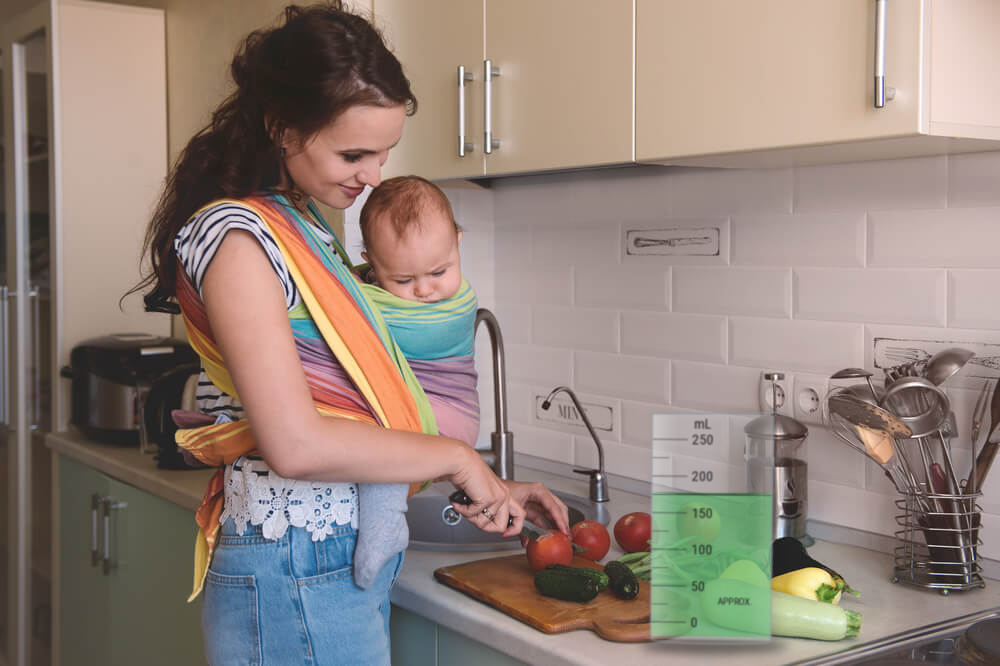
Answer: 175 mL
